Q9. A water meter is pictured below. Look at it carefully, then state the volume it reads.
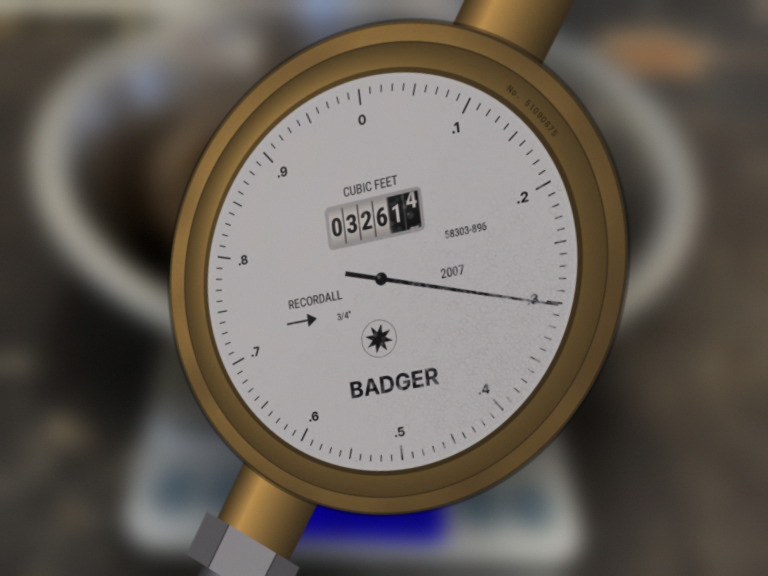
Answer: 32614.30 ft³
